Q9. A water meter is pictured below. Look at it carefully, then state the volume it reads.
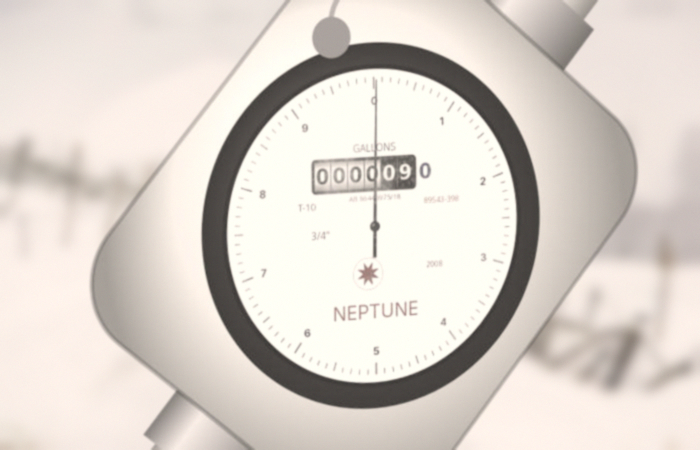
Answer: 90.0 gal
